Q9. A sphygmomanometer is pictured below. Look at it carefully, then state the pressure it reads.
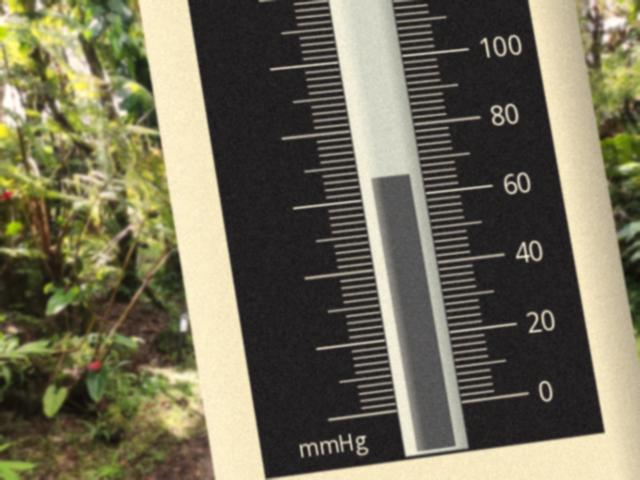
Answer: 66 mmHg
